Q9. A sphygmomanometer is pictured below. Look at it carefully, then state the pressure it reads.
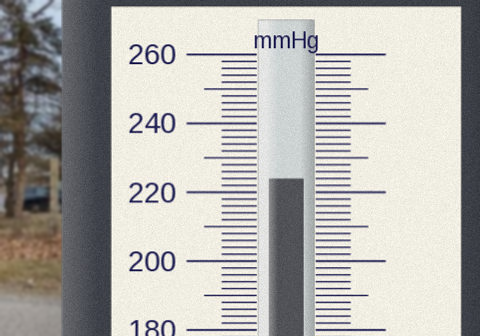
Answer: 224 mmHg
